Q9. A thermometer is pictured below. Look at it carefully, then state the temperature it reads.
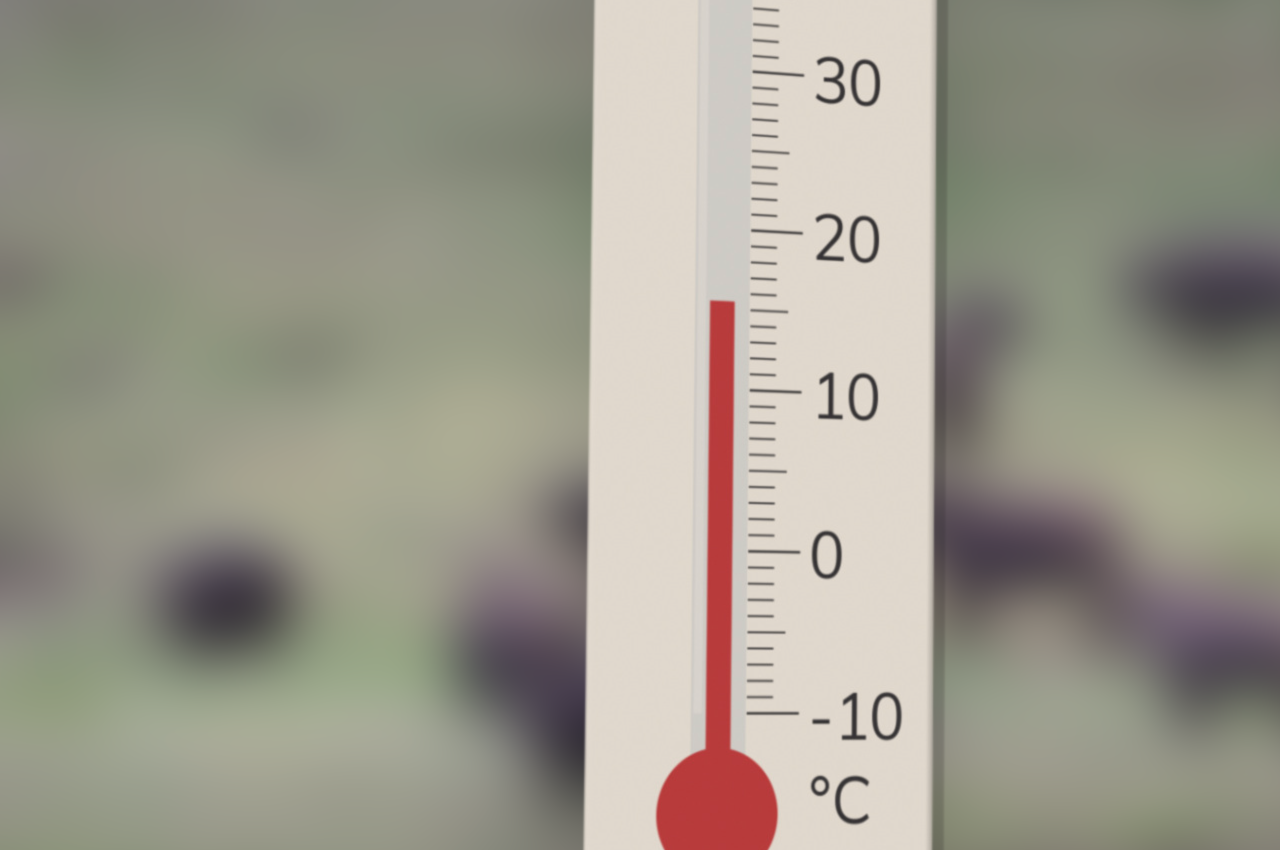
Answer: 15.5 °C
